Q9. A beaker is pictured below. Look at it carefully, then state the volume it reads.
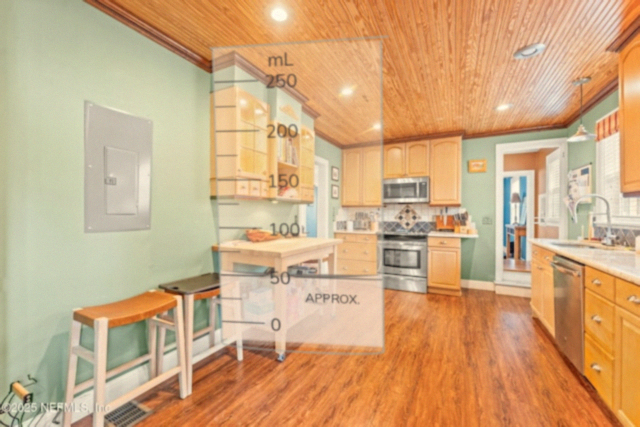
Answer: 50 mL
